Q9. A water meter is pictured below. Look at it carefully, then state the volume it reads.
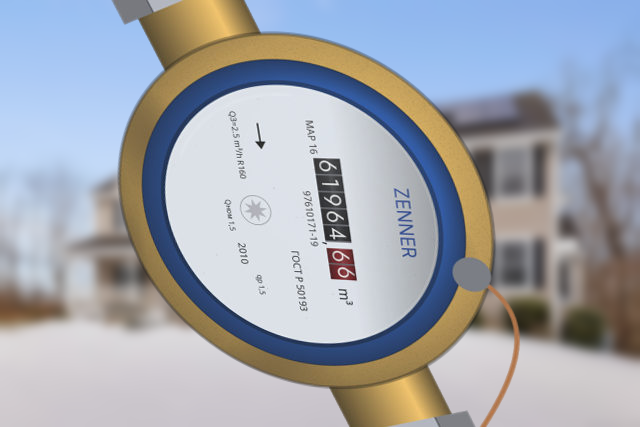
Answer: 61964.66 m³
